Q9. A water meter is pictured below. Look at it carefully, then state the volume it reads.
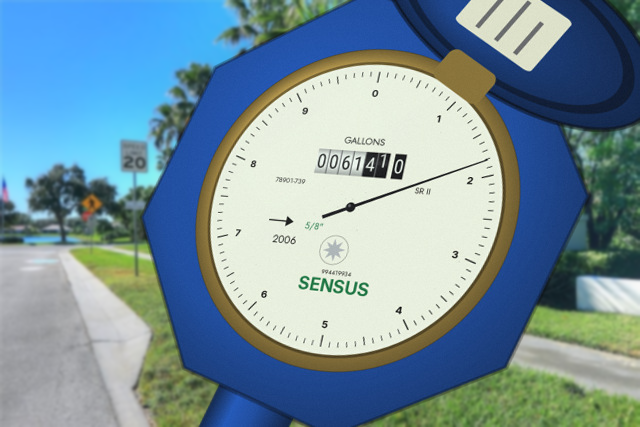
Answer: 61411.8 gal
